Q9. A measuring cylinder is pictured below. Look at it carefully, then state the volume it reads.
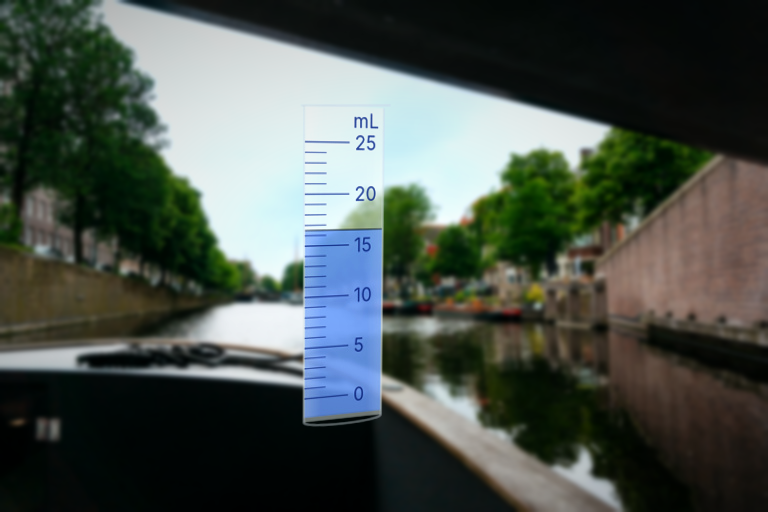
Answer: 16.5 mL
